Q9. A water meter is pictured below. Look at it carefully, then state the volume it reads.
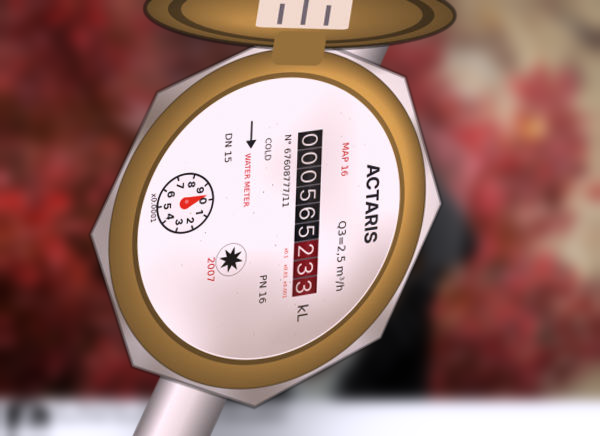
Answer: 565.2329 kL
